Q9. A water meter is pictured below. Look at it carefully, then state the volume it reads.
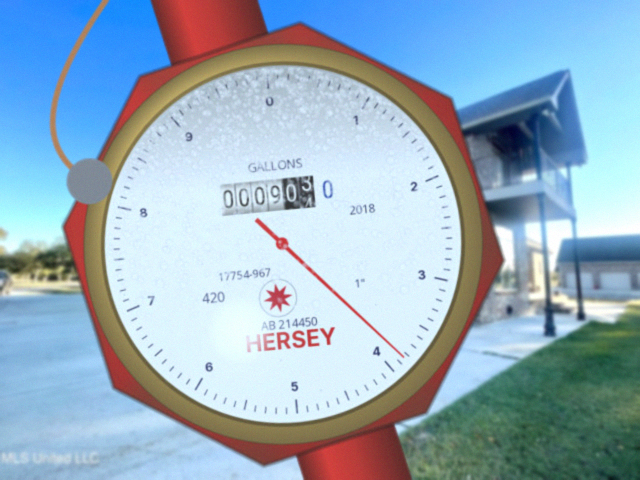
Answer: 9033.8 gal
